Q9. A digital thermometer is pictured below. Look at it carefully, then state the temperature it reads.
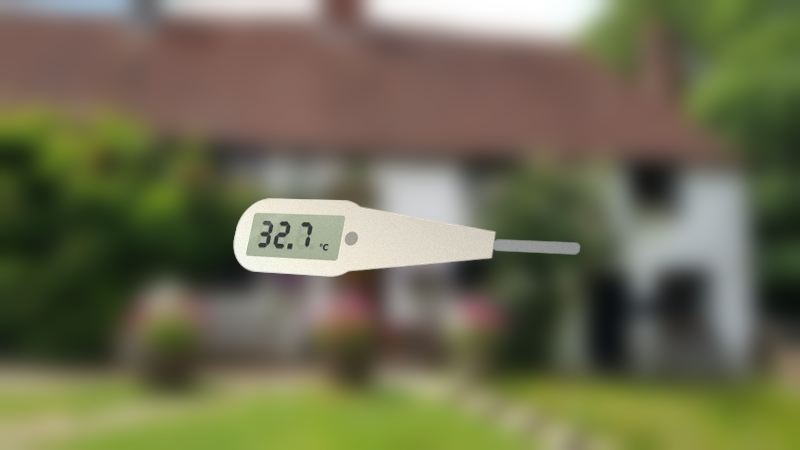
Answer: 32.7 °C
